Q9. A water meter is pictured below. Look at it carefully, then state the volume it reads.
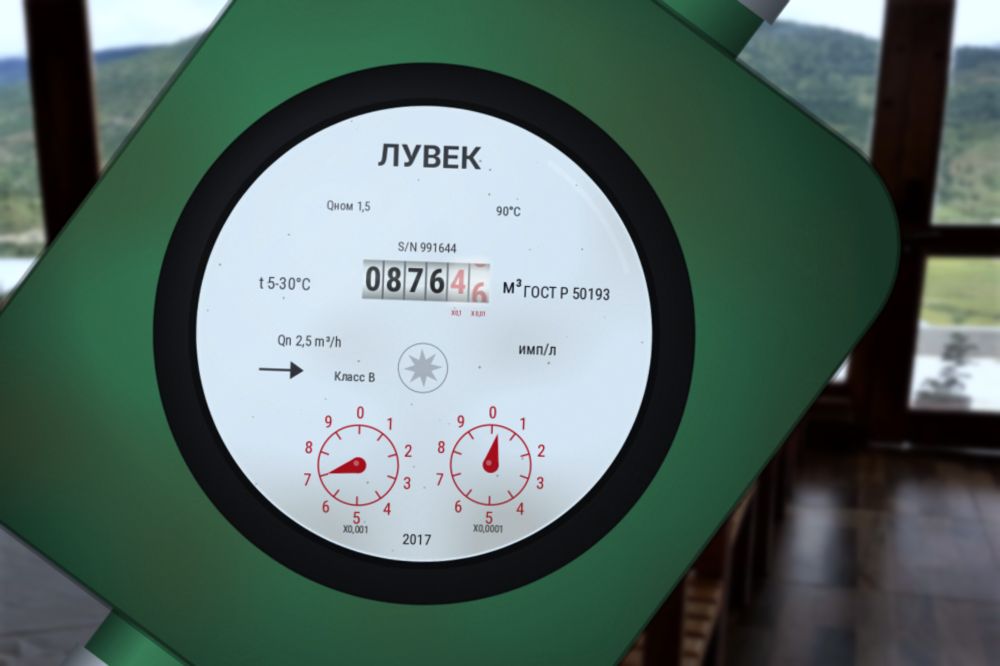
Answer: 876.4570 m³
